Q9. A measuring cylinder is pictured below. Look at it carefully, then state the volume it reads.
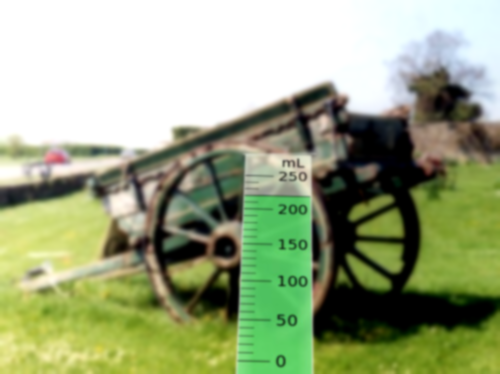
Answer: 220 mL
